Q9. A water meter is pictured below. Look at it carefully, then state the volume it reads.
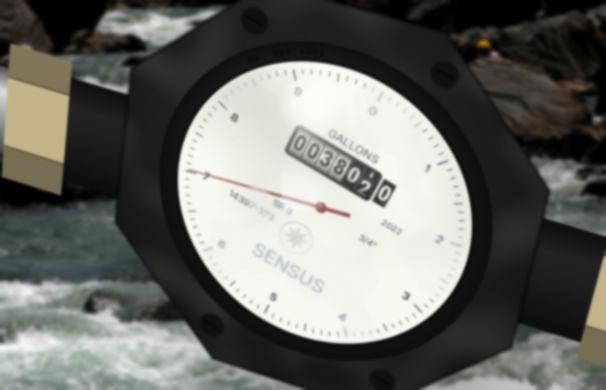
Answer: 38017.0 gal
